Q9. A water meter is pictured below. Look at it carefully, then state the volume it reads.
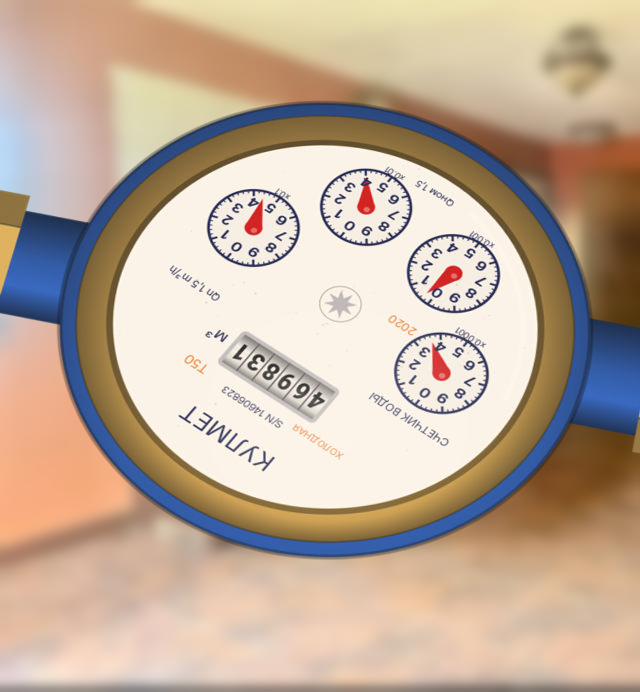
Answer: 469831.4403 m³
